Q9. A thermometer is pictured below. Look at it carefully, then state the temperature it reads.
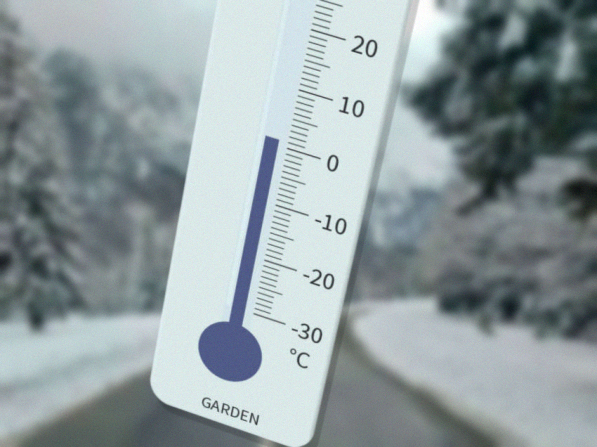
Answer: 1 °C
